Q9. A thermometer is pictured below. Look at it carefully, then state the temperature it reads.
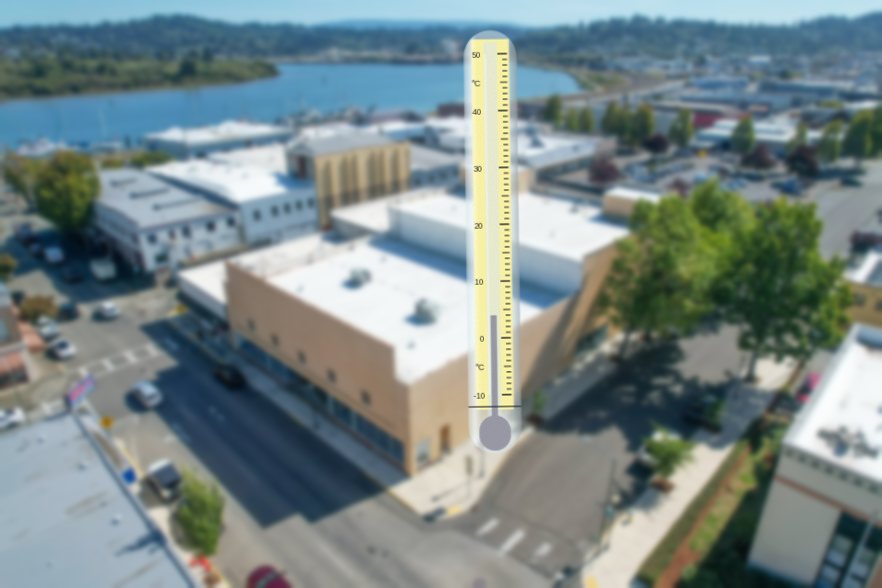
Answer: 4 °C
